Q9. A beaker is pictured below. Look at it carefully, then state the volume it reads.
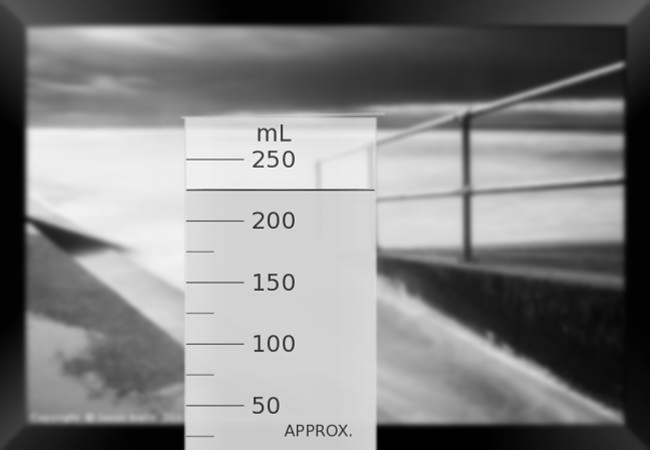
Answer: 225 mL
